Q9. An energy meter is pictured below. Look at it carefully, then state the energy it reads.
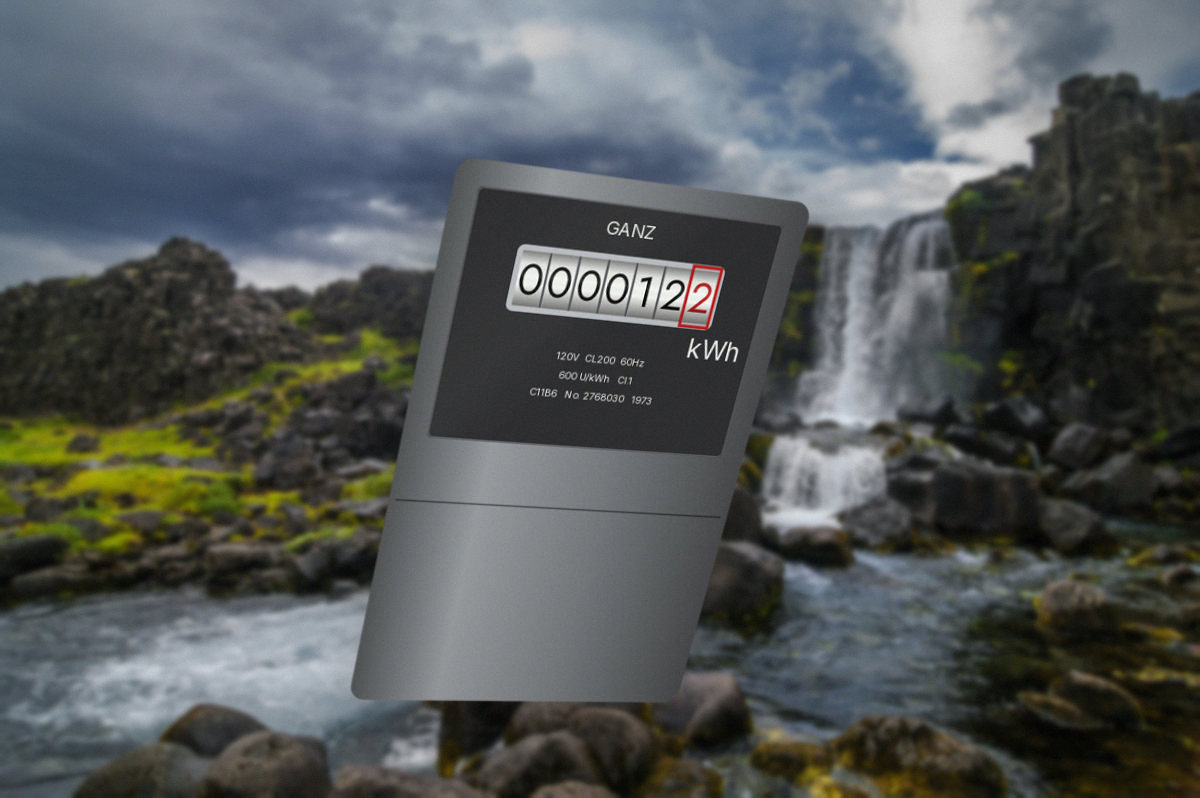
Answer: 12.2 kWh
